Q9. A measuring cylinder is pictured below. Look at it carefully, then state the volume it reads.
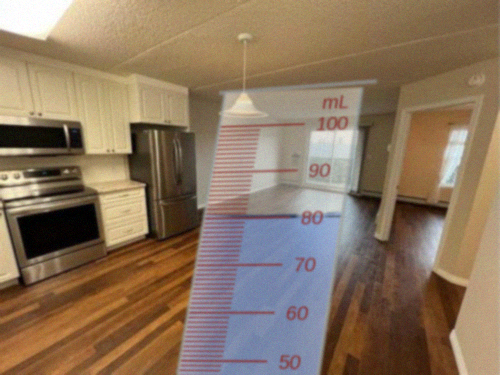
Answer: 80 mL
